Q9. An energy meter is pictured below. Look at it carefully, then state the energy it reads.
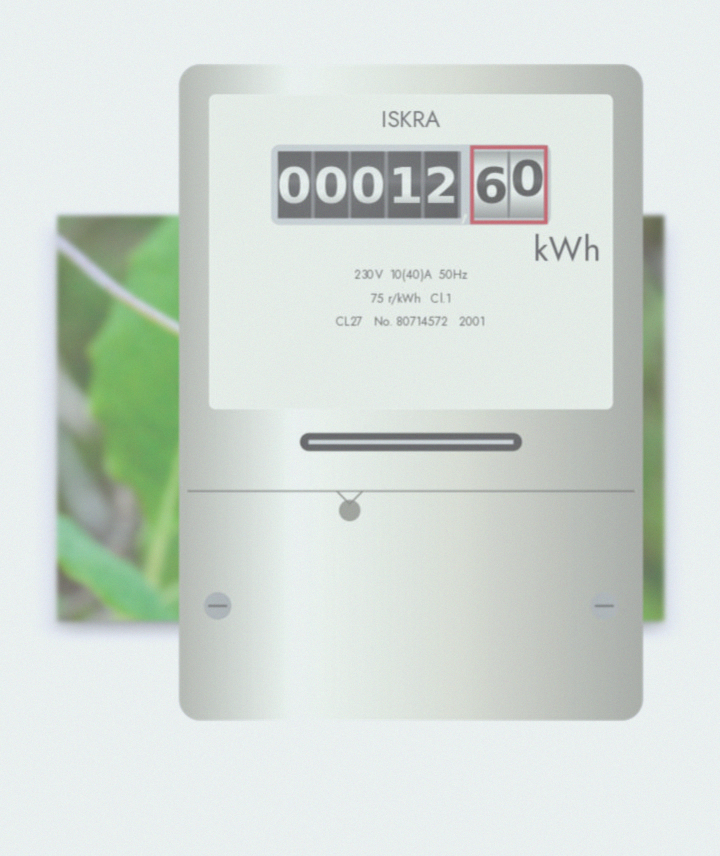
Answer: 12.60 kWh
